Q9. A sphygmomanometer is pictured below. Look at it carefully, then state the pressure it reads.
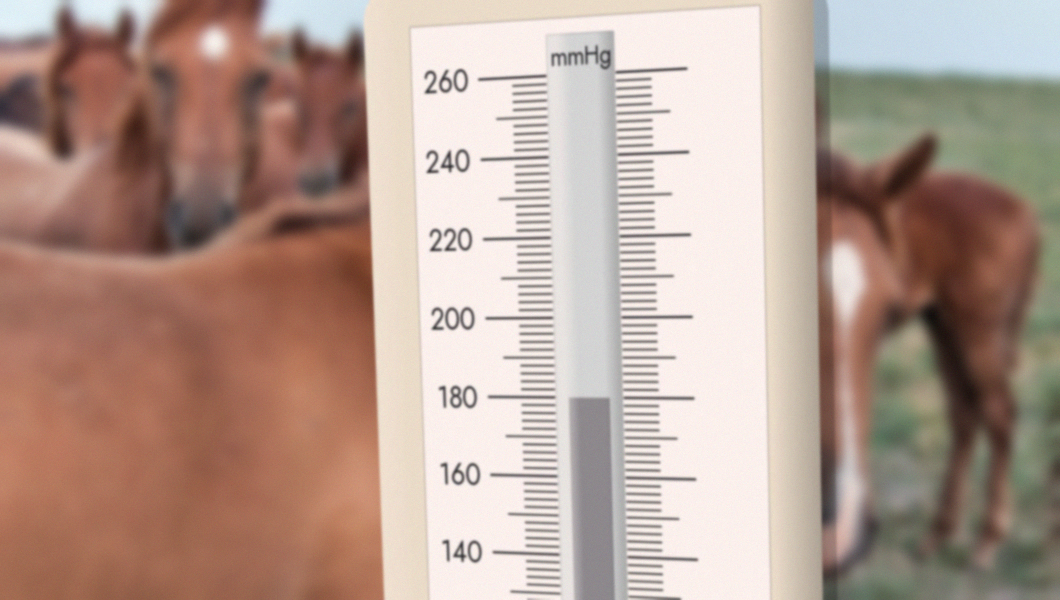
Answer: 180 mmHg
